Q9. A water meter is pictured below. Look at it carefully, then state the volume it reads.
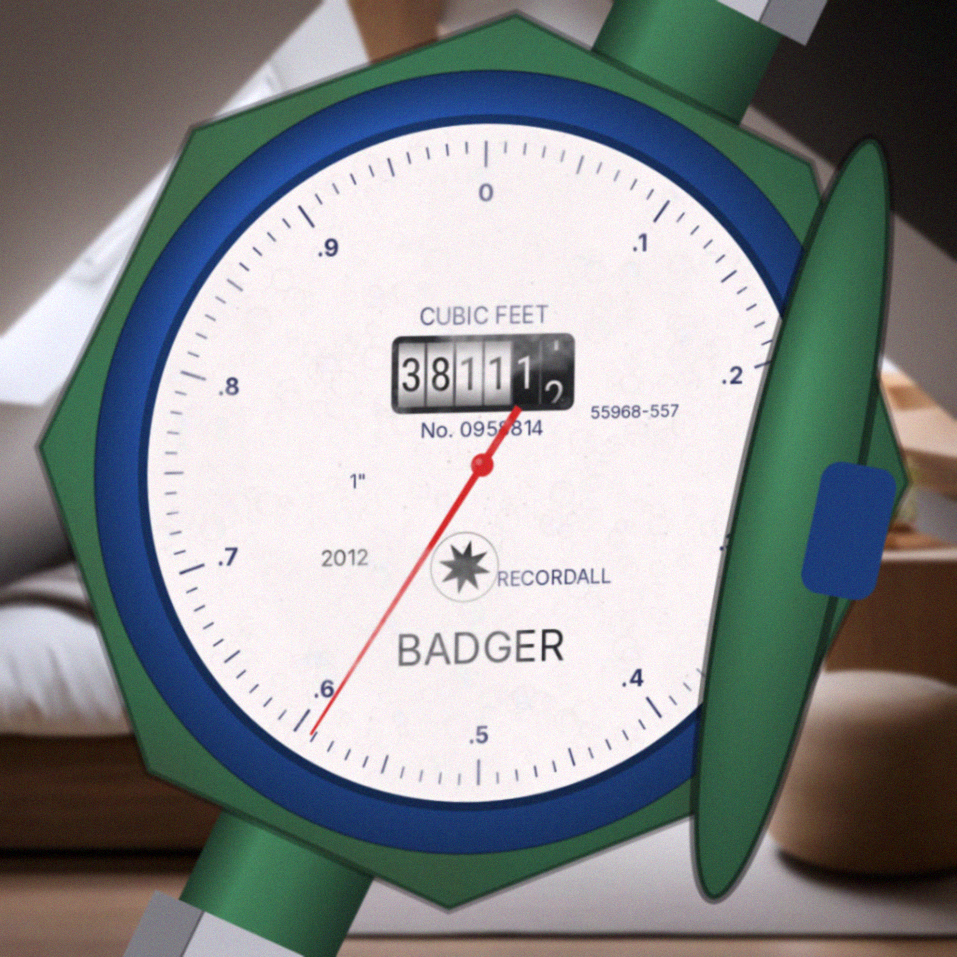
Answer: 381111.59 ft³
